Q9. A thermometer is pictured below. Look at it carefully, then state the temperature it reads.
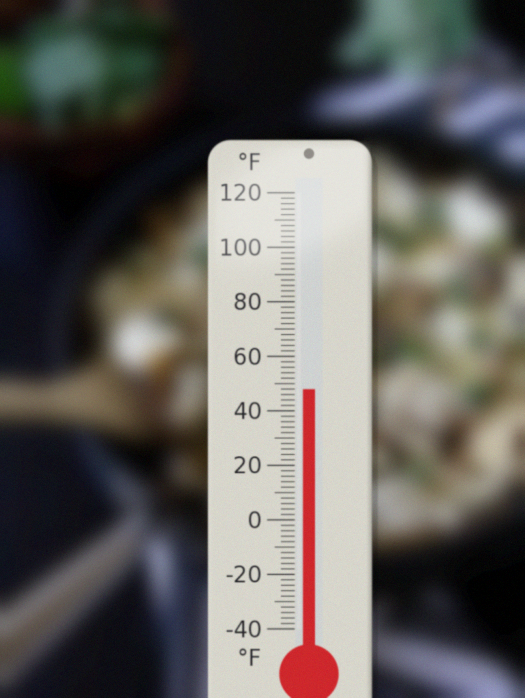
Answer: 48 °F
